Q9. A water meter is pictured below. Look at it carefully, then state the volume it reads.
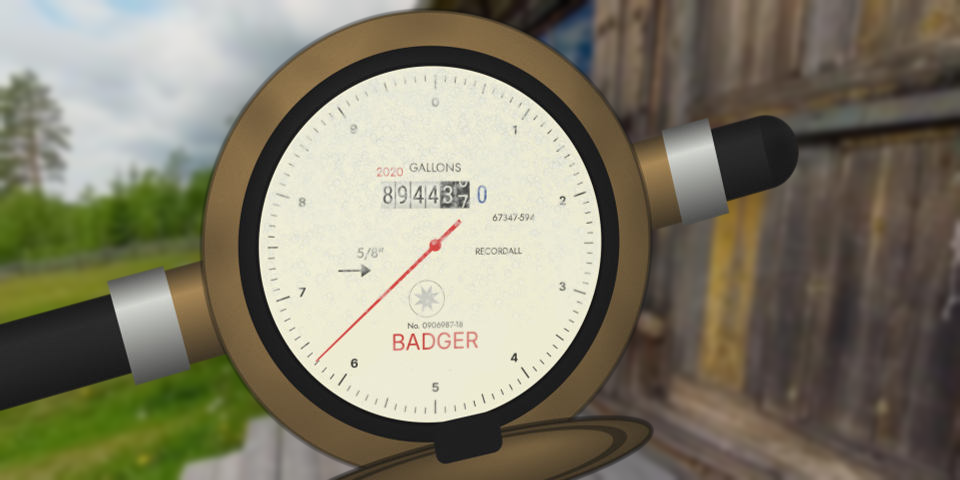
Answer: 8944366.3 gal
